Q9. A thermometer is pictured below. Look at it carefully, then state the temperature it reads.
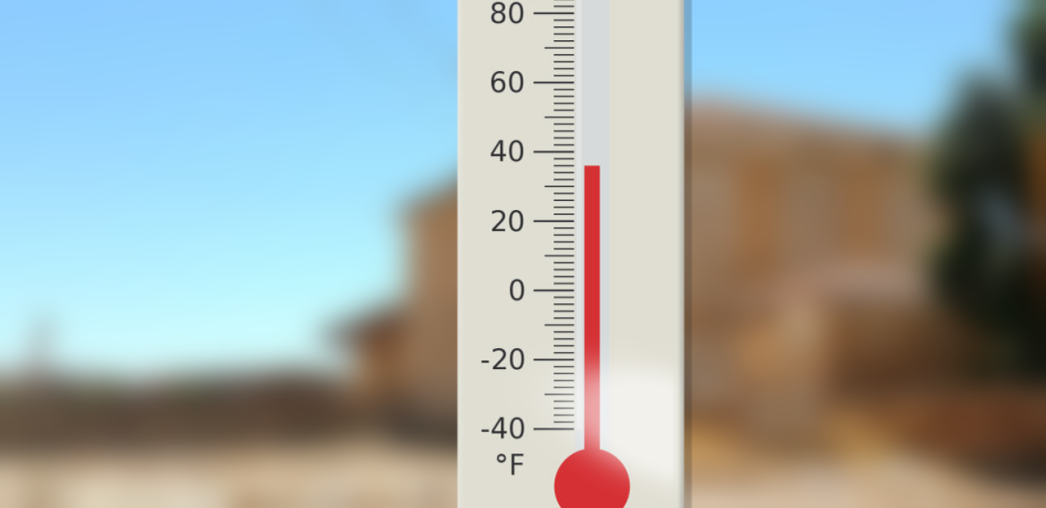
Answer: 36 °F
